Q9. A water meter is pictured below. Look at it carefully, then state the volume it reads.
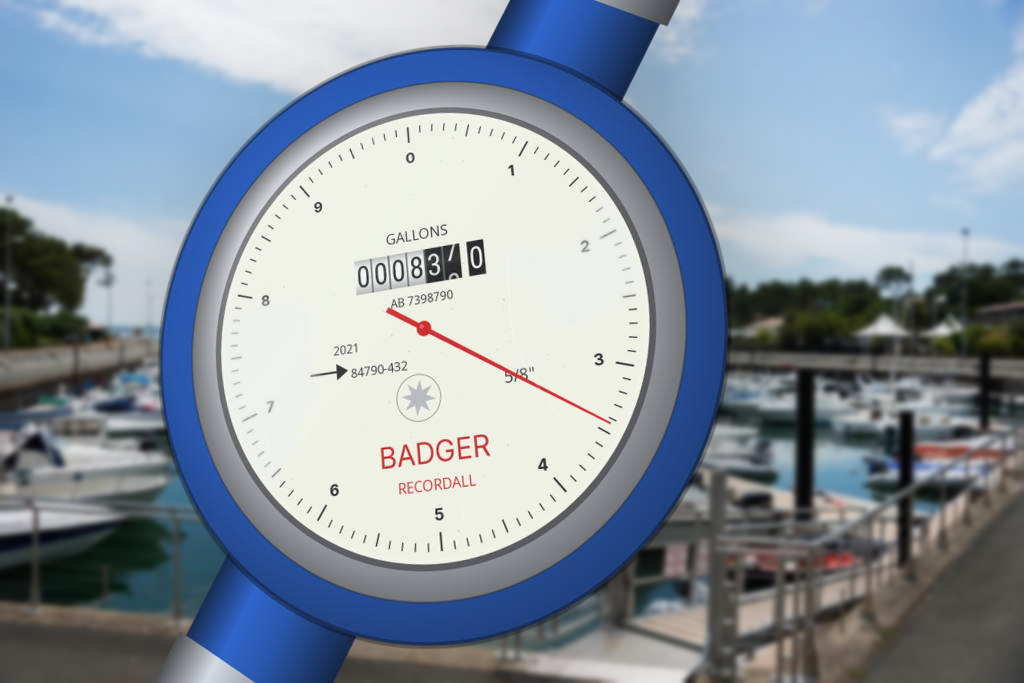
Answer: 8373.4 gal
